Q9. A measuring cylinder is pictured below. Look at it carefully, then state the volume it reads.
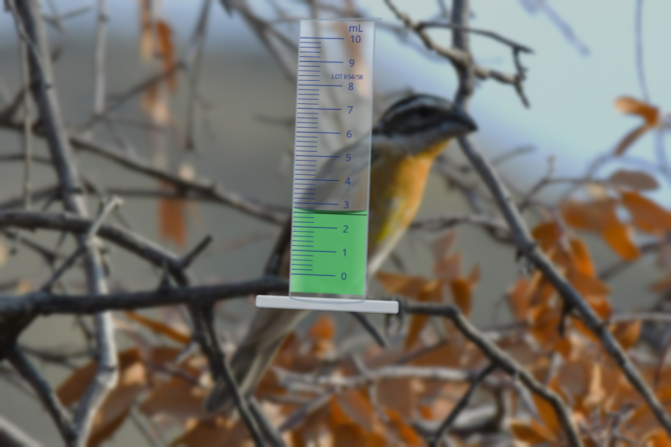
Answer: 2.6 mL
